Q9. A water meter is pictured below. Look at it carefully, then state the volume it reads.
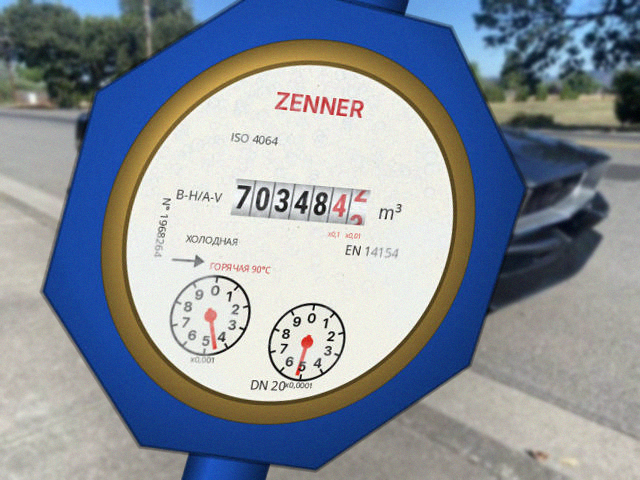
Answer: 70348.4245 m³
